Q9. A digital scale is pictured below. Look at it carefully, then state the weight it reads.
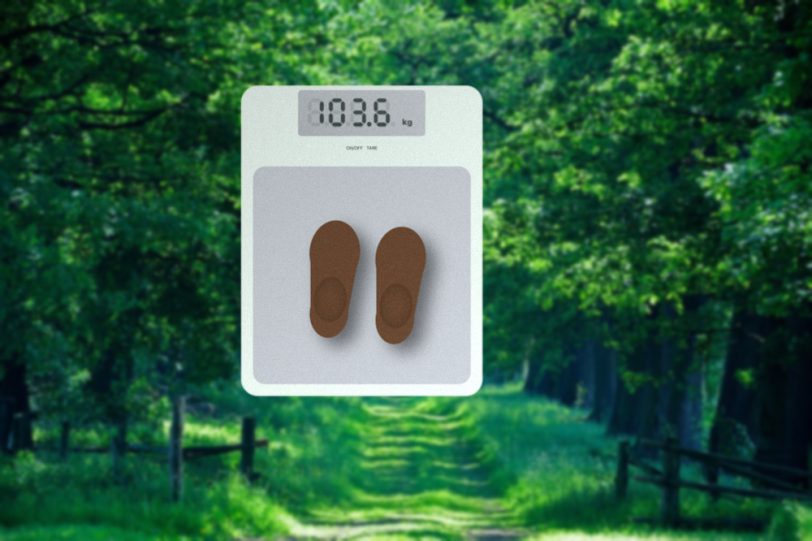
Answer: 103.6 kg
